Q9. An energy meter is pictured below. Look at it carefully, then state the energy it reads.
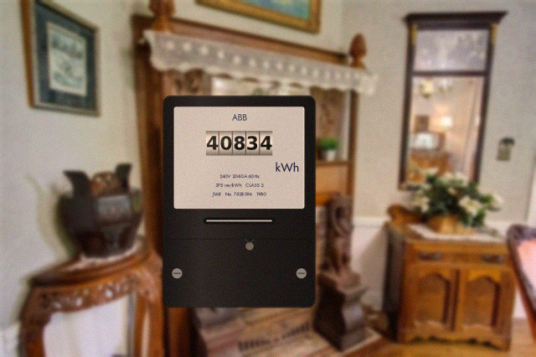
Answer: 40834 kWh
